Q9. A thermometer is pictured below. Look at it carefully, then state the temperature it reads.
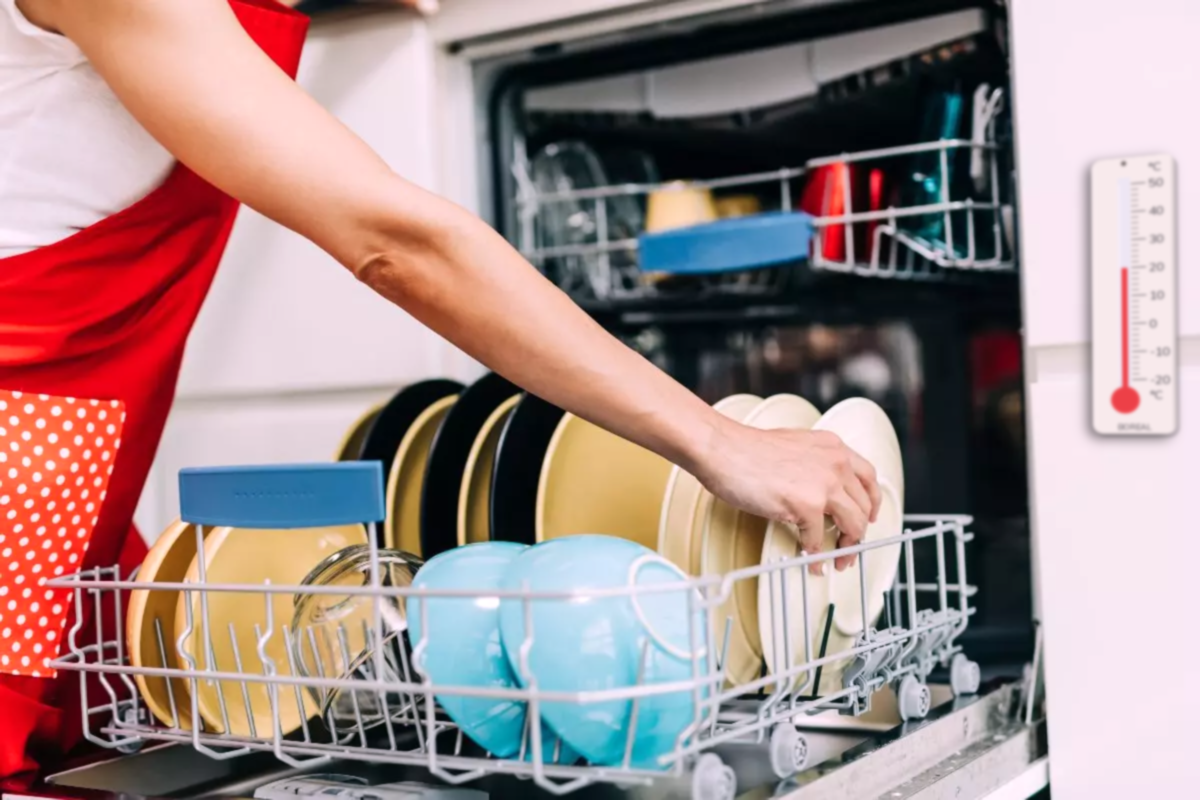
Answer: 20 °C
